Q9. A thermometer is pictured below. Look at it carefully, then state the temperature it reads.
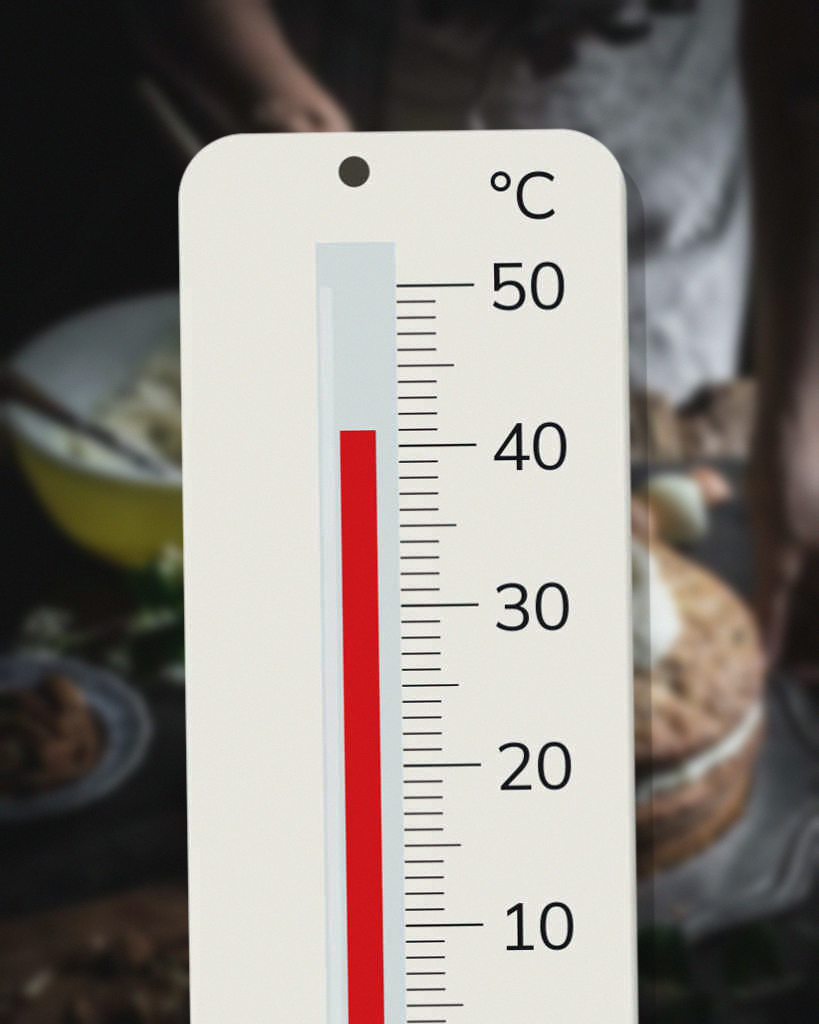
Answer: 41 °C
